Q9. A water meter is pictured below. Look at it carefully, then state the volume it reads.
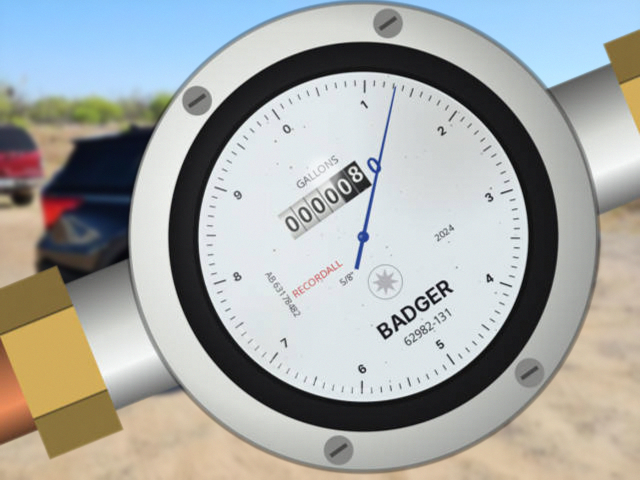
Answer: 81.3 gal
